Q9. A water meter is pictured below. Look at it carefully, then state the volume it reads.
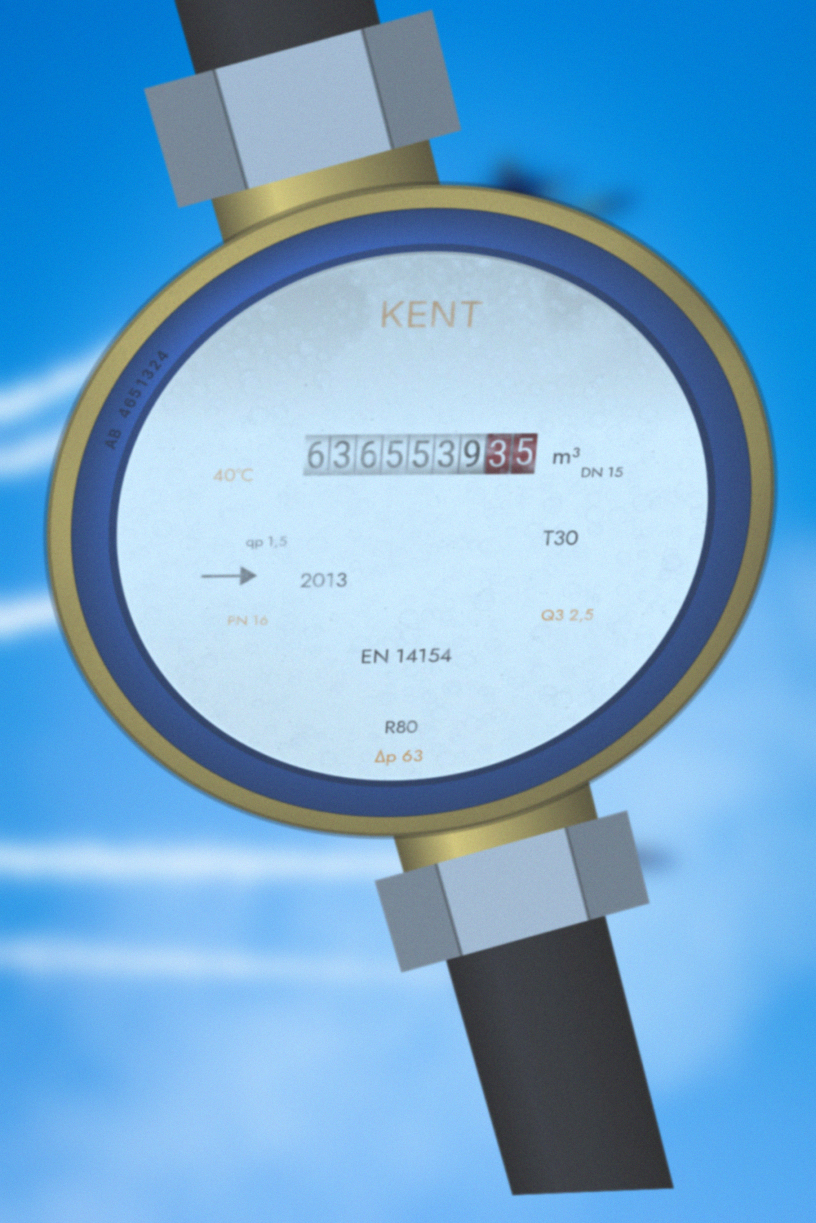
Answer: 6365539.35 m³
